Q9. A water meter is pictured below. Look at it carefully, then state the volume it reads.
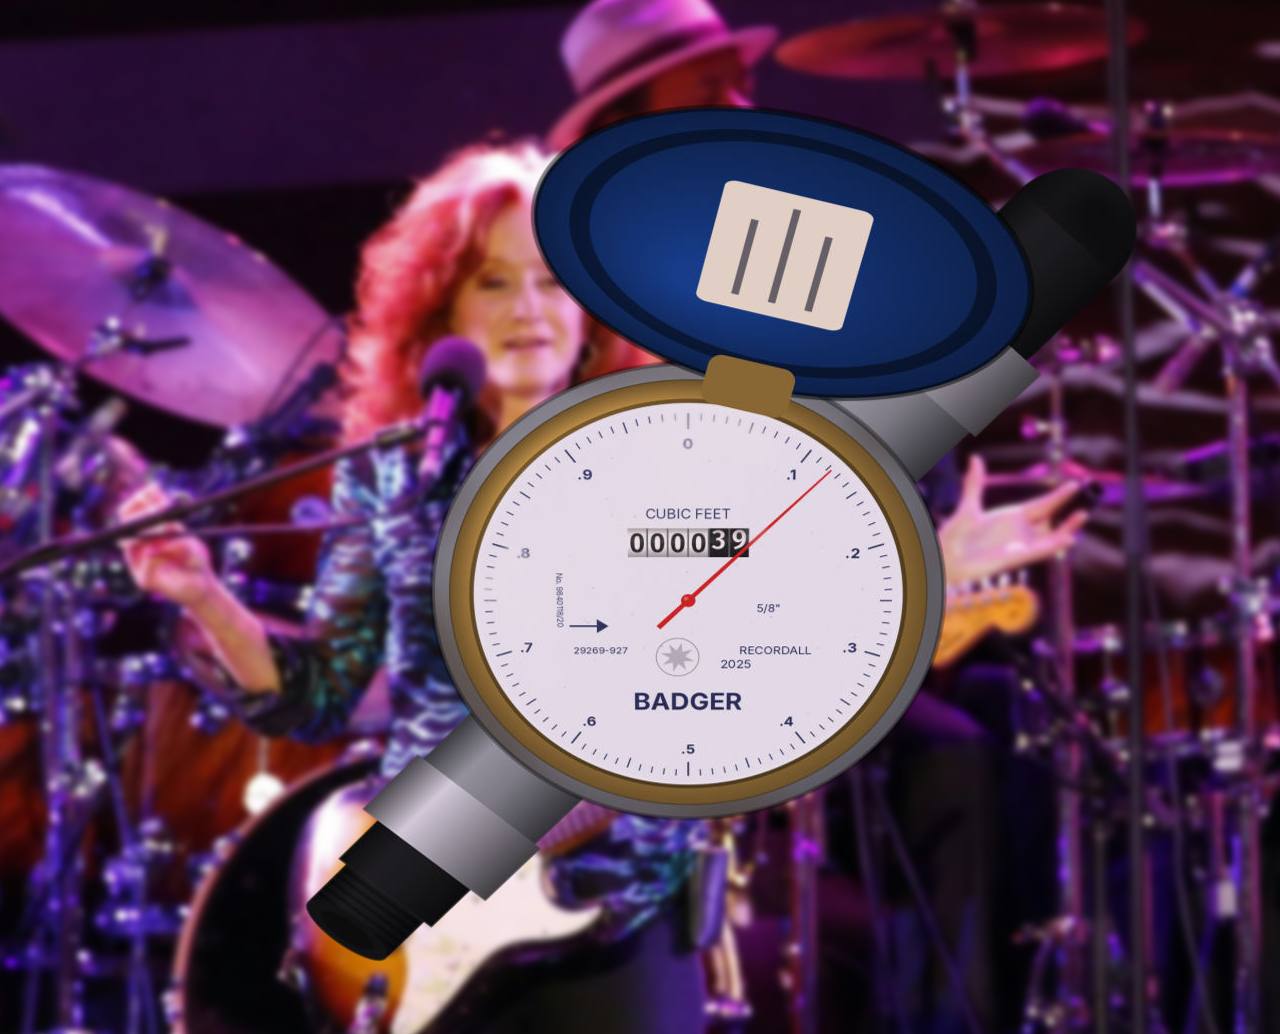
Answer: 39.12 ft³
